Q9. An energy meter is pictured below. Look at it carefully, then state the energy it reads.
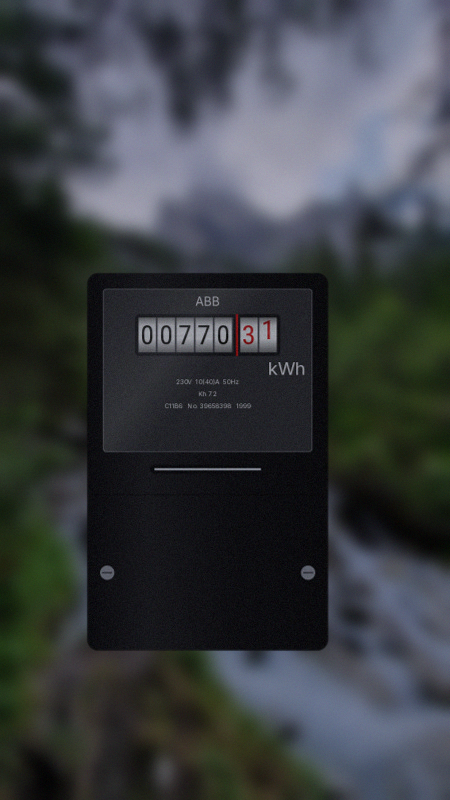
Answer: 770.31 kWh
